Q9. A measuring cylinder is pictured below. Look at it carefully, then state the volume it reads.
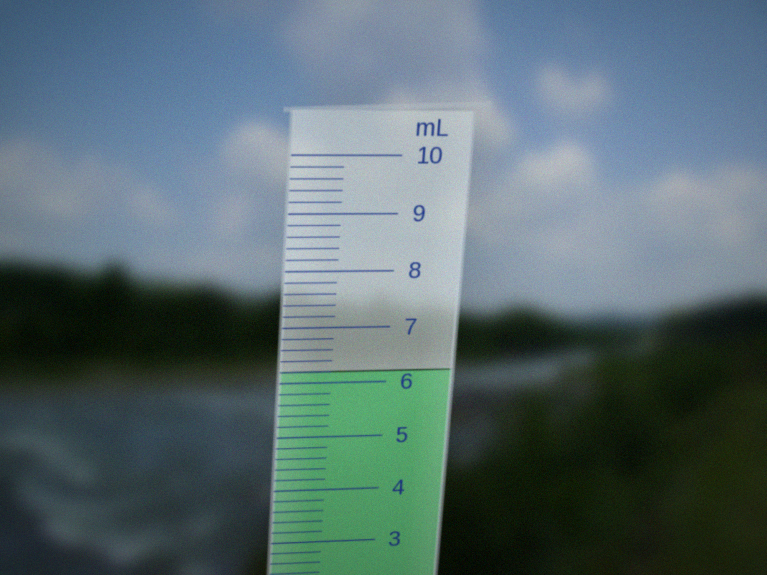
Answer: 6.2 mL
